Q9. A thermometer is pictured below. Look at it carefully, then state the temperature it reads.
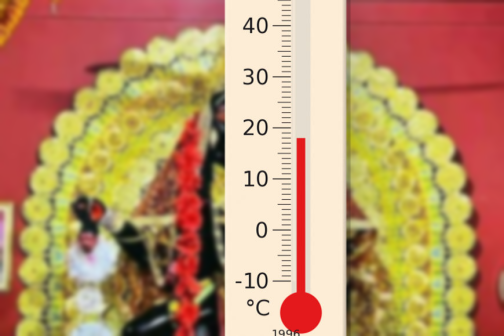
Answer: 18 °C
